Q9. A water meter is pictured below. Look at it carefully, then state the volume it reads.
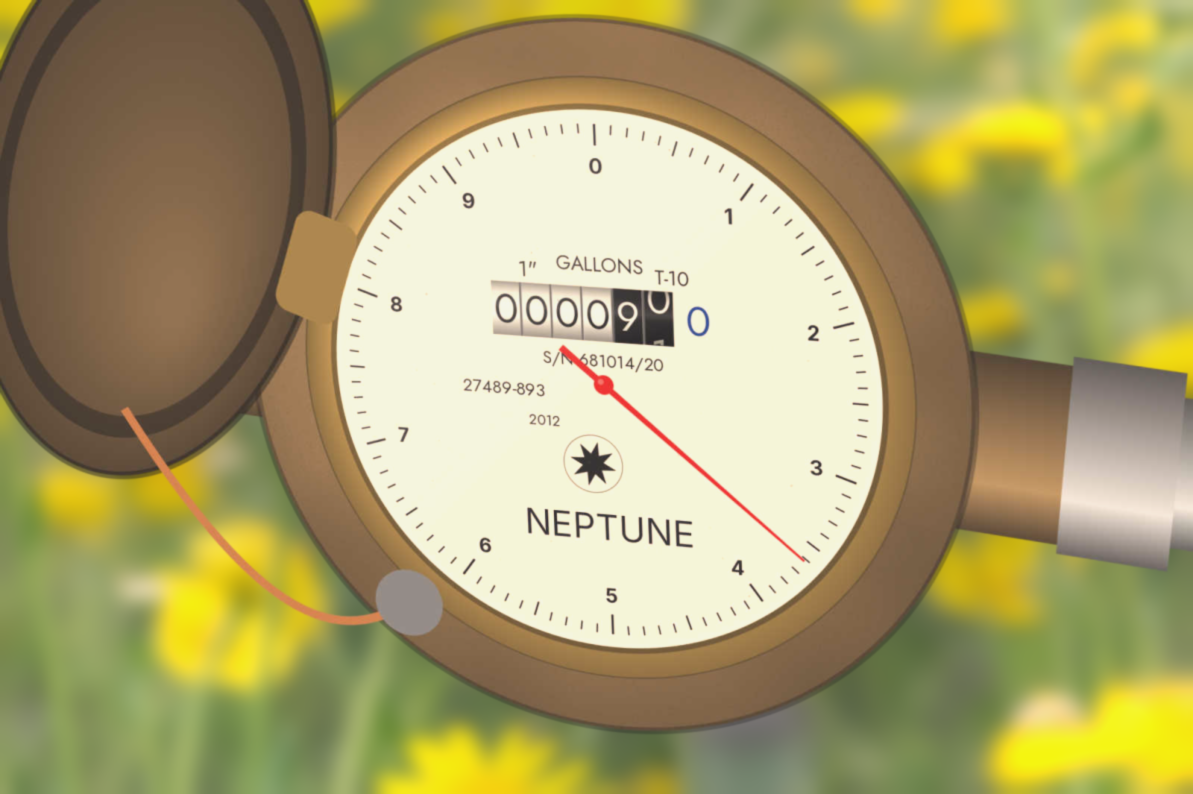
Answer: 903.6 gal
